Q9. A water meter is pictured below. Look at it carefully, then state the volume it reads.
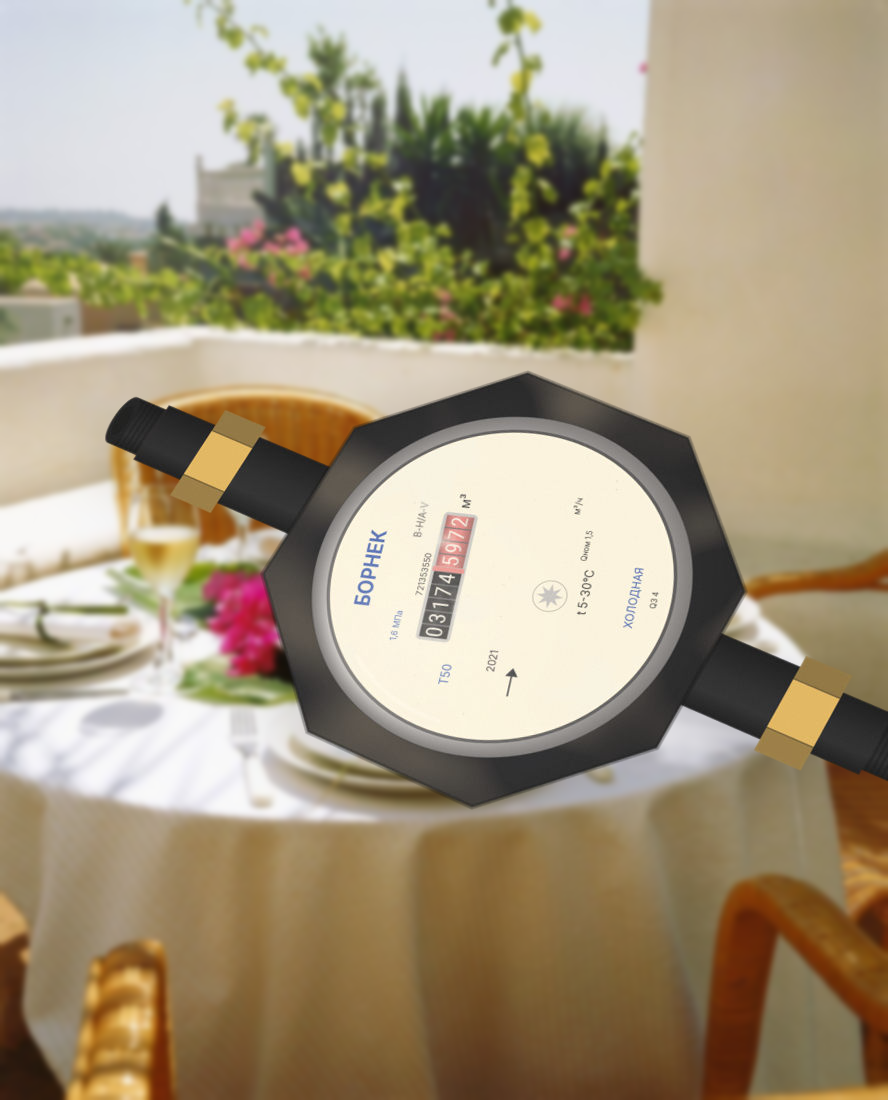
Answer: 3174.5972 m³
